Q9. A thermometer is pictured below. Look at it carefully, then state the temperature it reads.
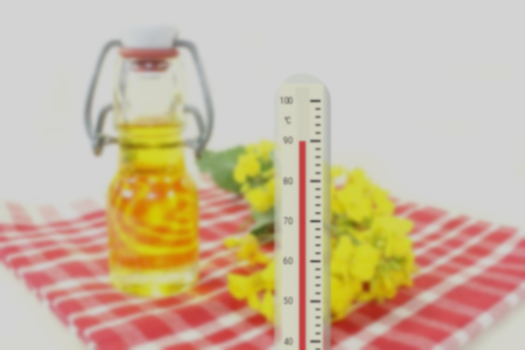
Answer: 90 °C
